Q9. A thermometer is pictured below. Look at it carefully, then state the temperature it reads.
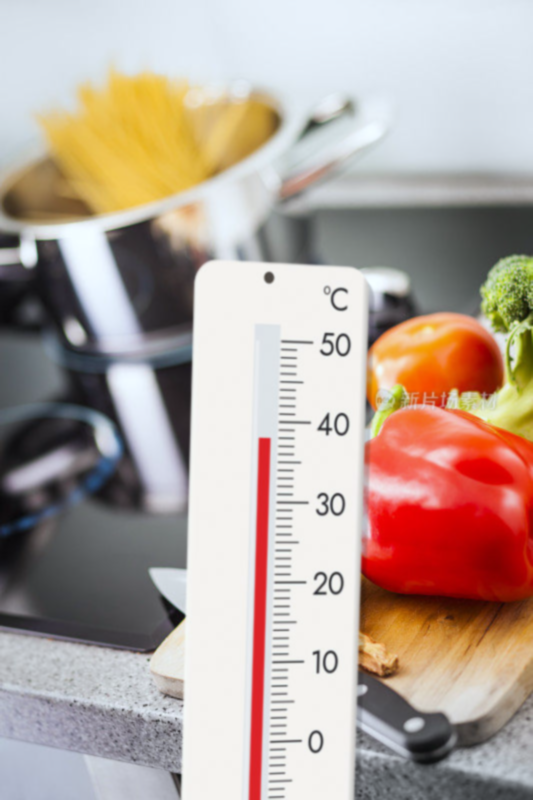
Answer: 38 °C
